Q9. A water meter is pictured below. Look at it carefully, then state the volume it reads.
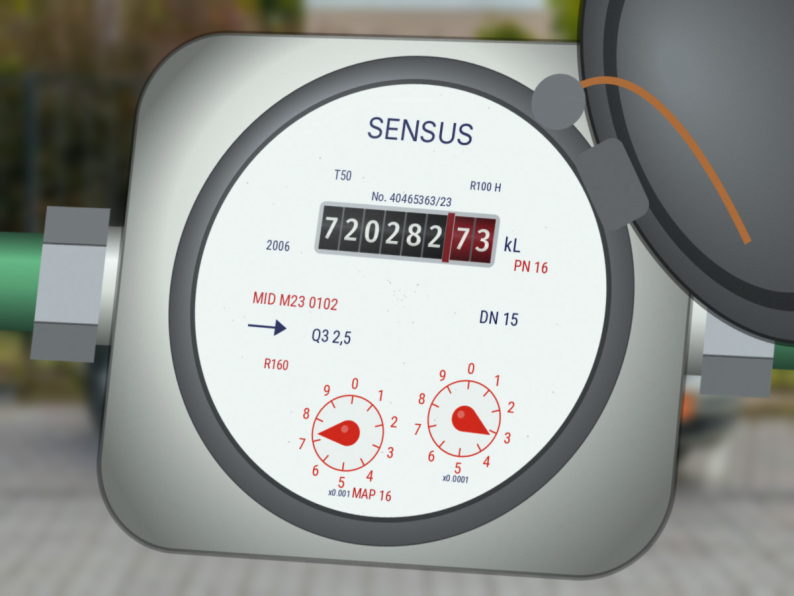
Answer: 720282.7373 kL
